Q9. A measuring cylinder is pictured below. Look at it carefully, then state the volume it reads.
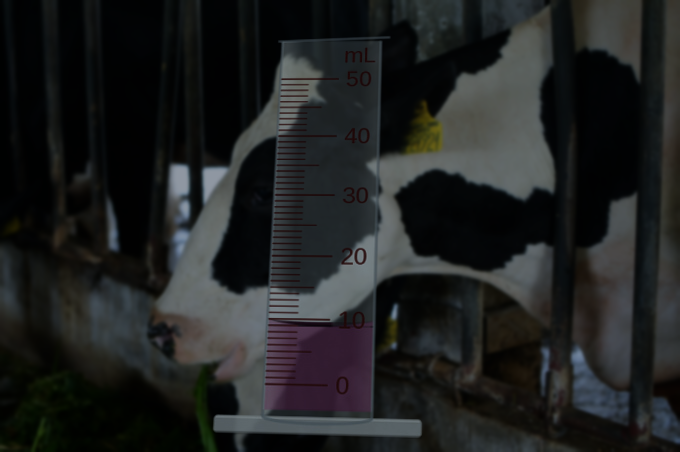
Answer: 9 mL
